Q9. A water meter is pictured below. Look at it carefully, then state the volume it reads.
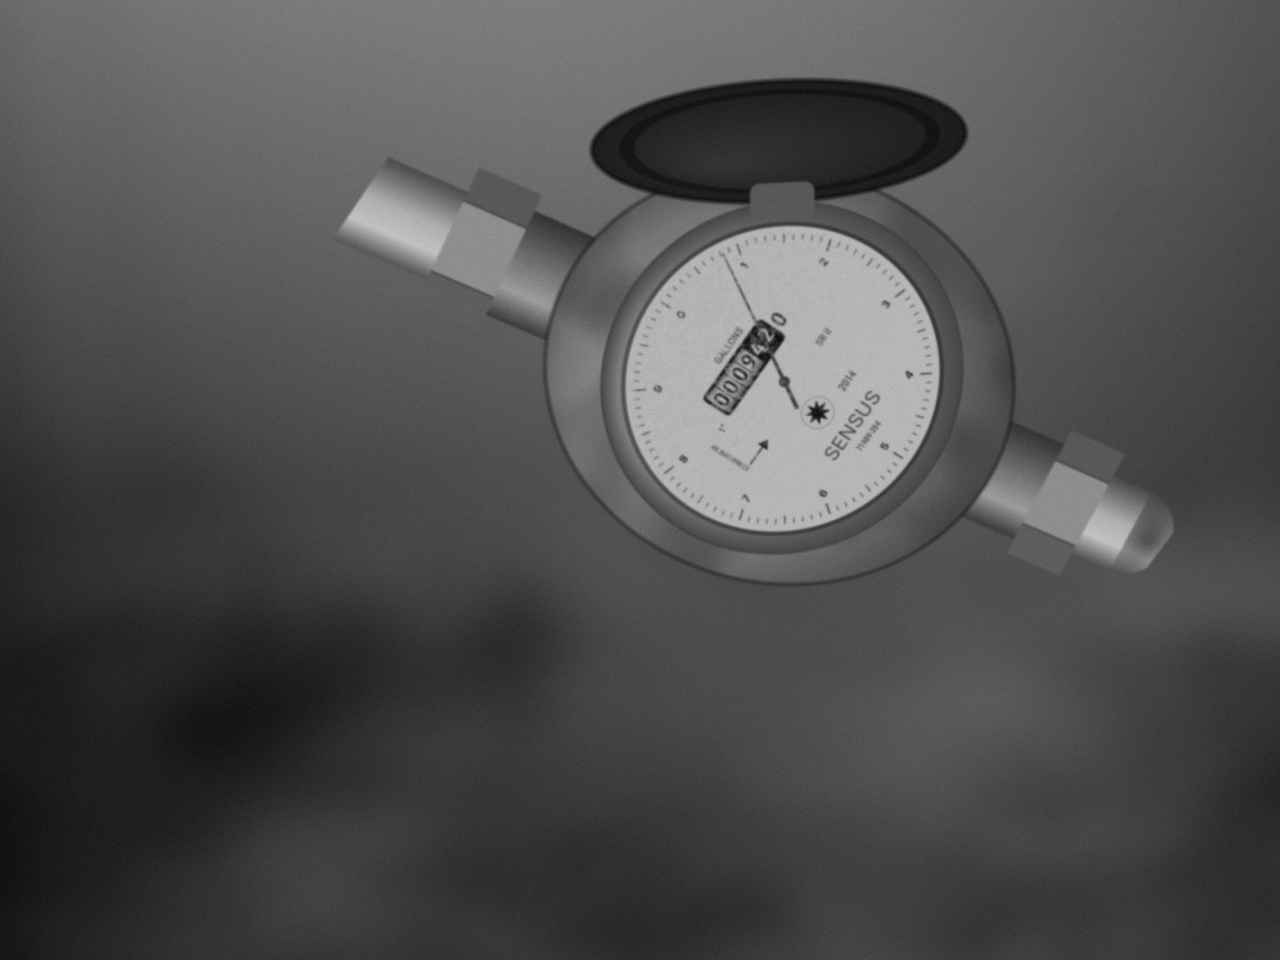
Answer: 9420.8 gal
